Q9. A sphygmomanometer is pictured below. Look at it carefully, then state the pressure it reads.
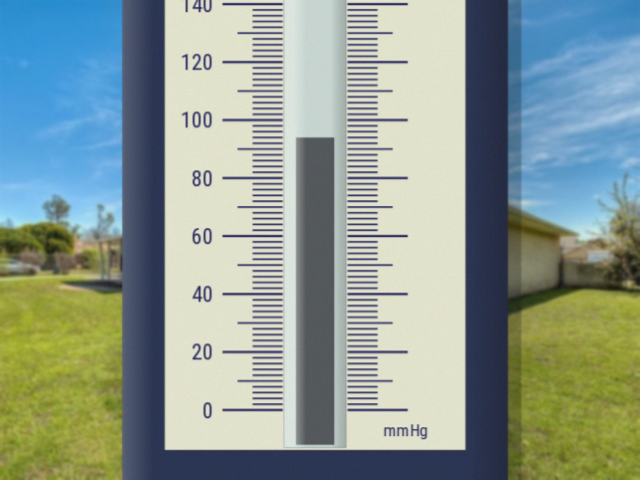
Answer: 94 mmHg
